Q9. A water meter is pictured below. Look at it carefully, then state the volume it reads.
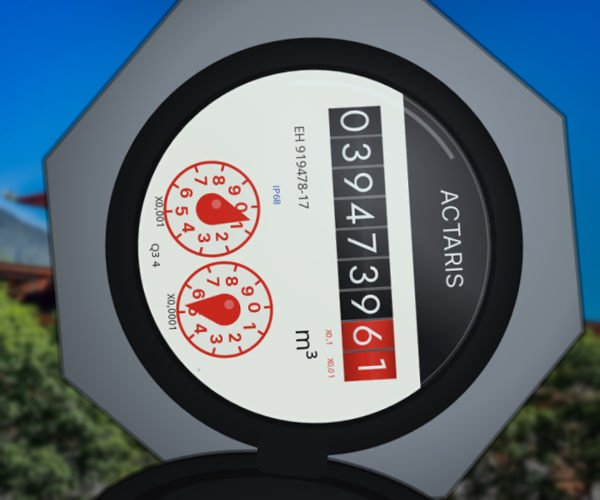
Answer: 394739.6105 m³
